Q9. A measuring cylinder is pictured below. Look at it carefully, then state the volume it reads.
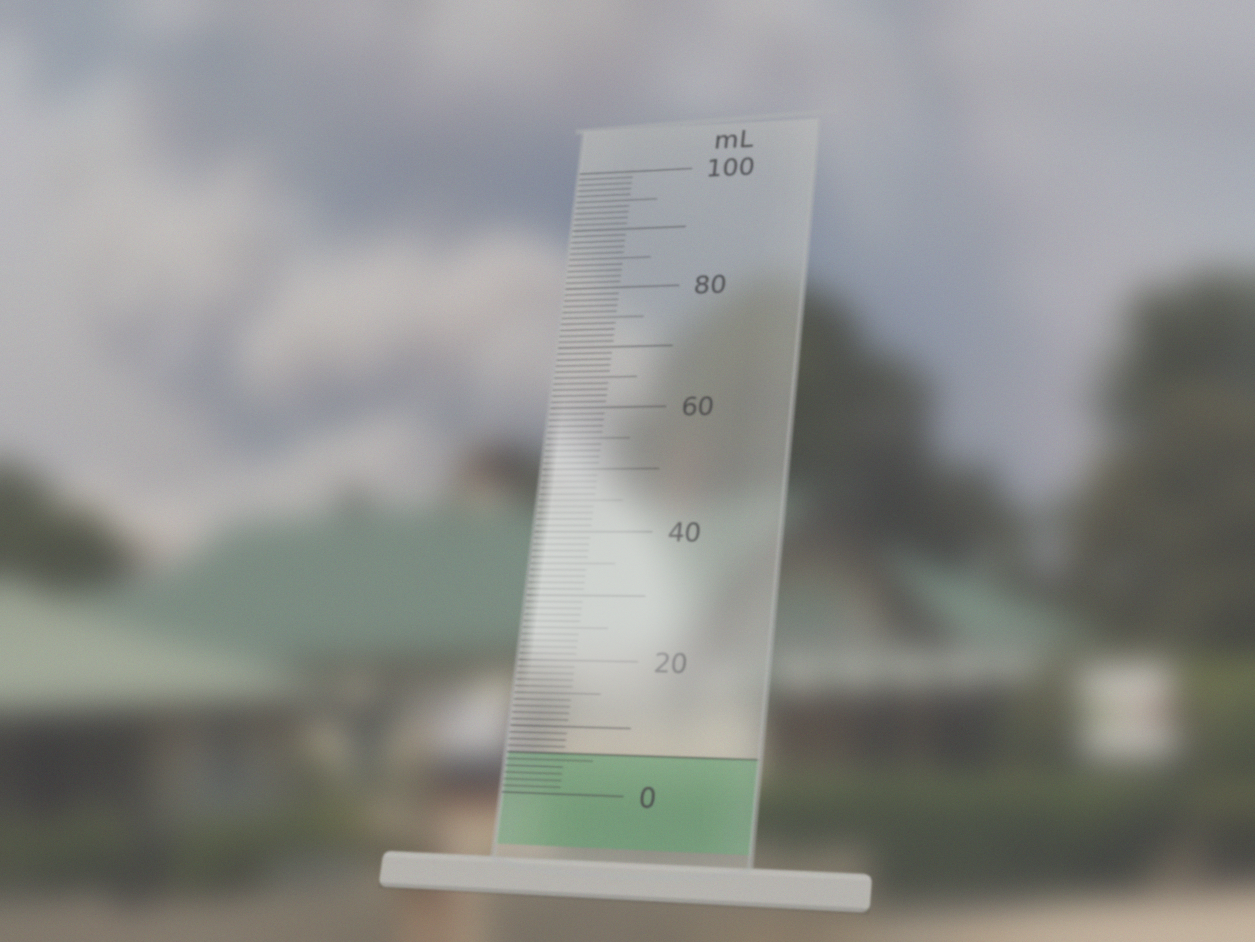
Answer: 6 mL
